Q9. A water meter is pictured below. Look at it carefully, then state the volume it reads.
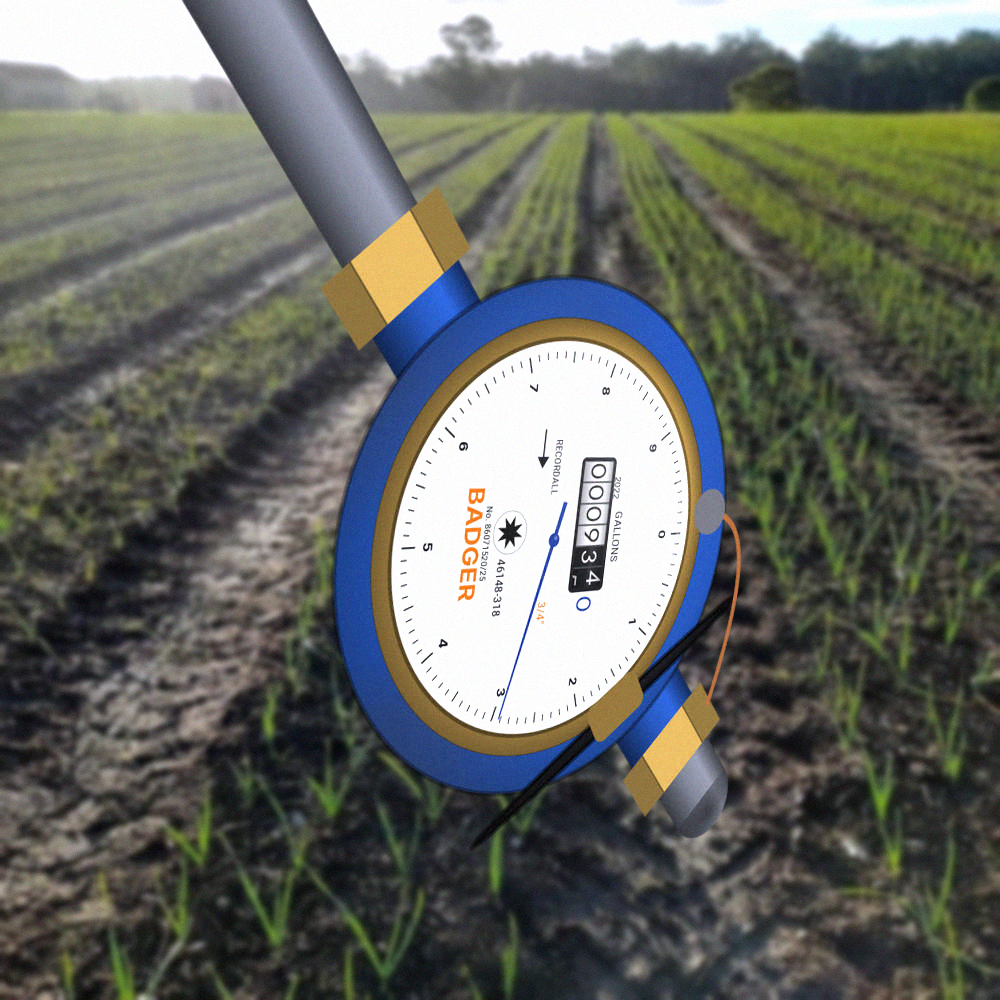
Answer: 9342.9 gal
